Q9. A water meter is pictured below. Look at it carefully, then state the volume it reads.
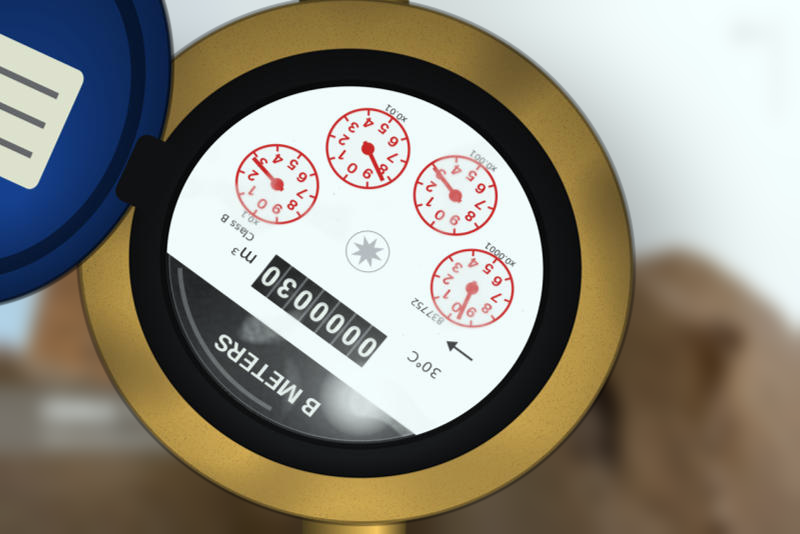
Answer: 30.2829 m³
